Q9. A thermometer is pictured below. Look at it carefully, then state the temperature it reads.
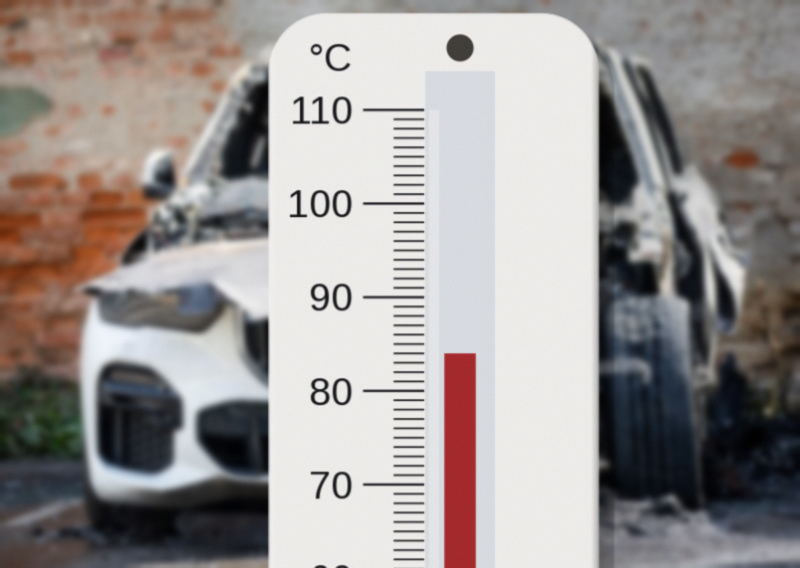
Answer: 84 °C
